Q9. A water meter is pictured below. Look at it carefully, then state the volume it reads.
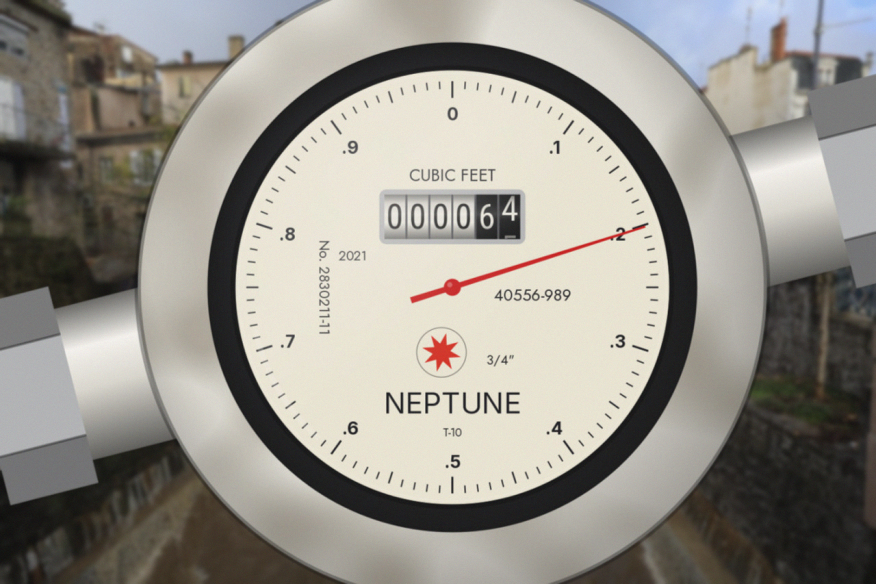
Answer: 64.20 ft³
